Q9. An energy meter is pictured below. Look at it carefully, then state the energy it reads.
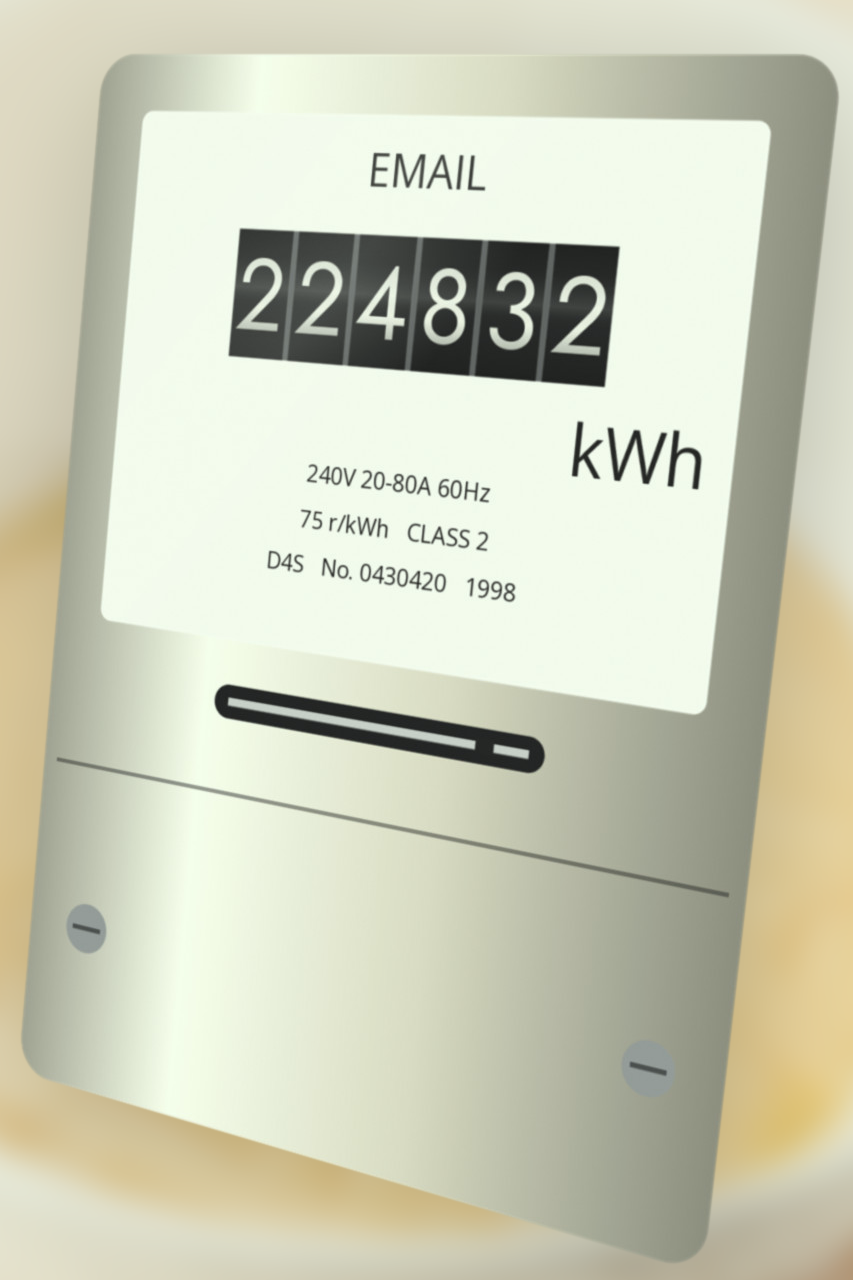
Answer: 224832 kWh
